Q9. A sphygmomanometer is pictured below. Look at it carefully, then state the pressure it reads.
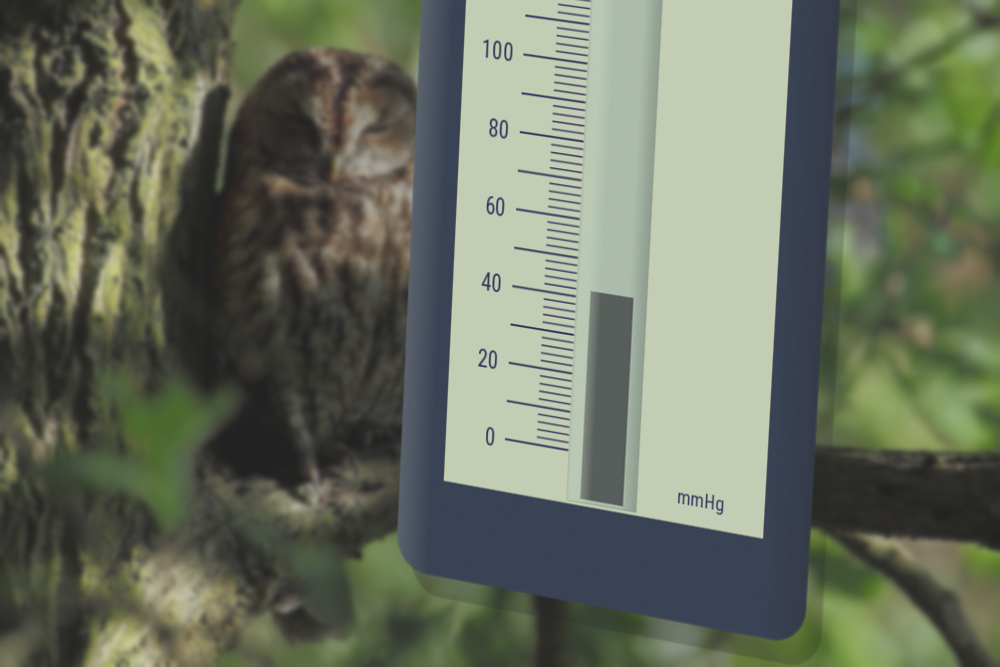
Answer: 42 mmHg
